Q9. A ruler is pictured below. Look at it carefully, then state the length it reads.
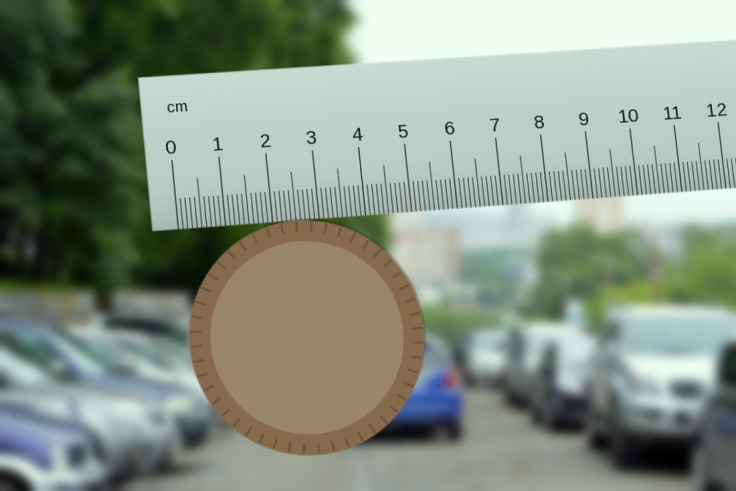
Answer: 5 cm
